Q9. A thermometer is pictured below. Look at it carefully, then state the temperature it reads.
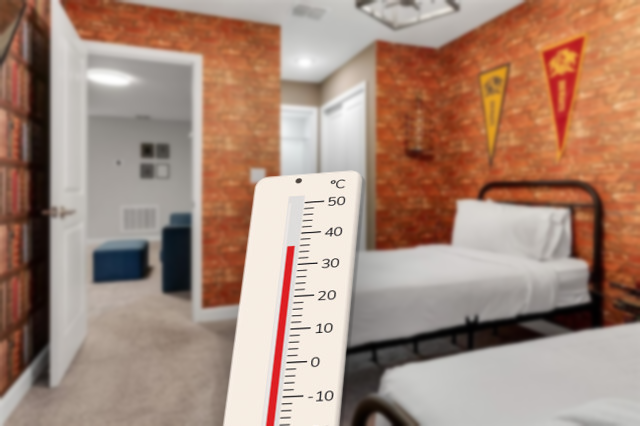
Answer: 36 °C
